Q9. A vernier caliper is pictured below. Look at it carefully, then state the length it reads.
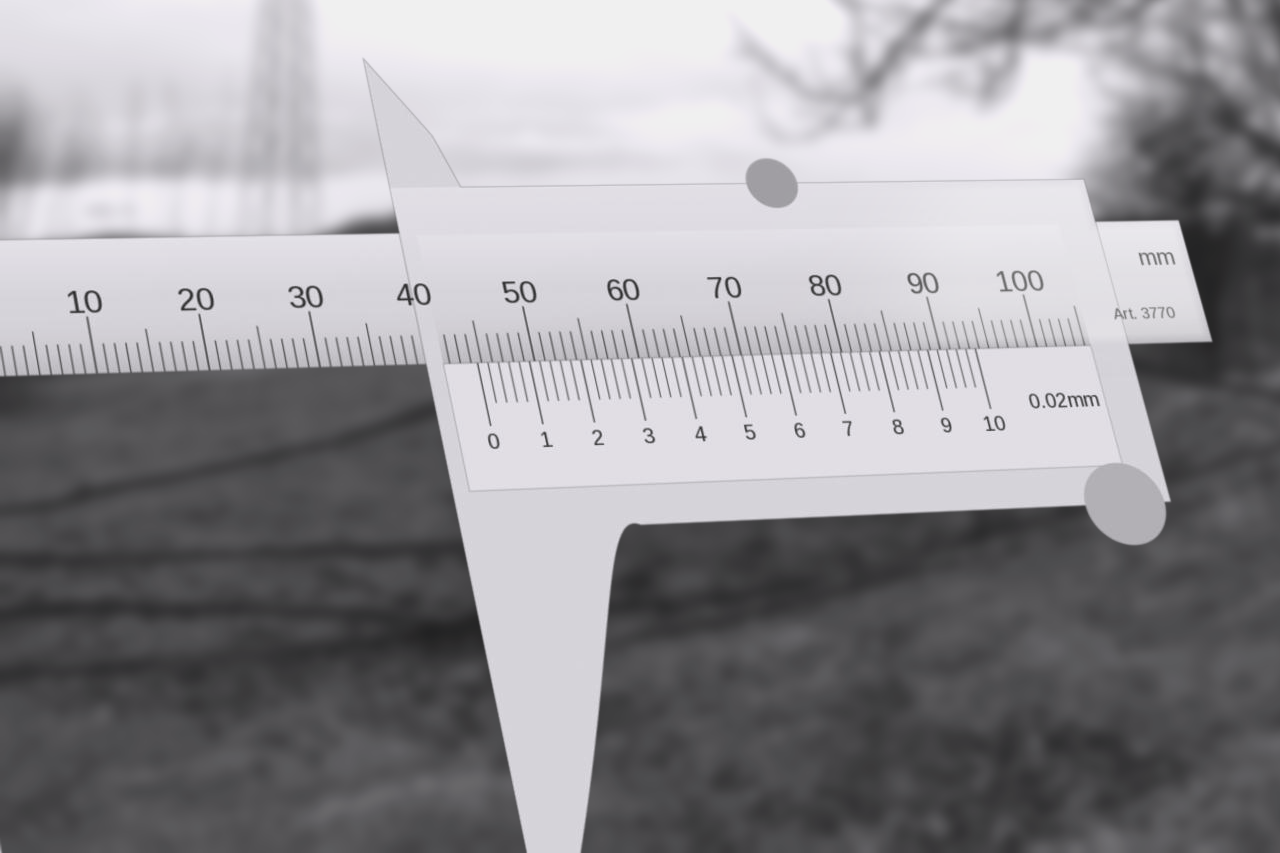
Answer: 44.6 mm
